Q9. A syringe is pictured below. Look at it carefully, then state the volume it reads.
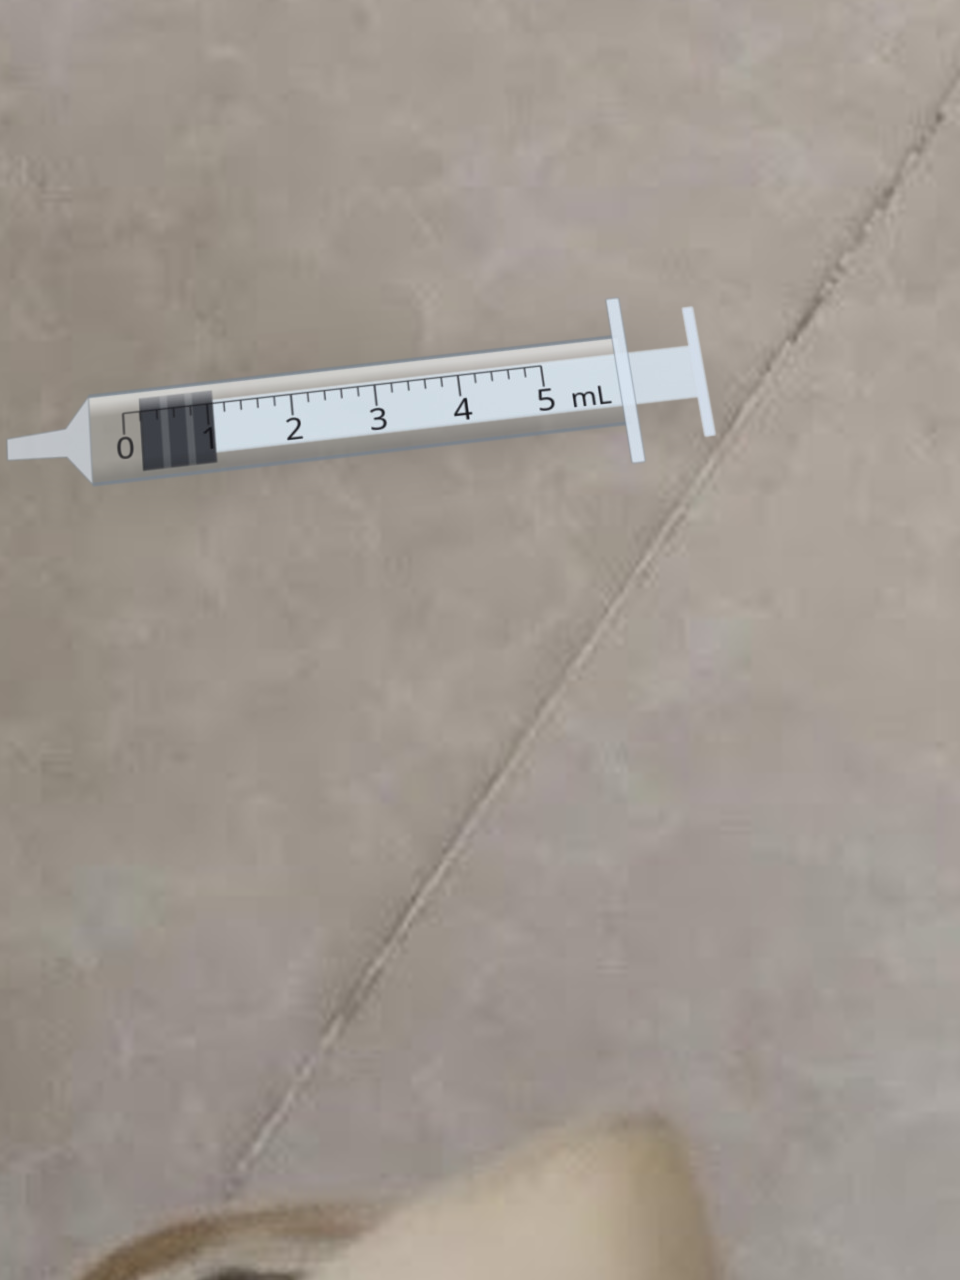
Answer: 0.2 mL
